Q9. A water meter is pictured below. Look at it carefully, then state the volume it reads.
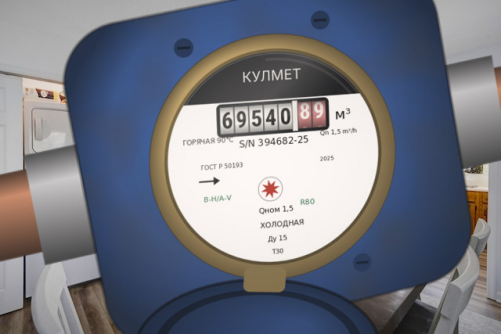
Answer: 69540.89 m³
